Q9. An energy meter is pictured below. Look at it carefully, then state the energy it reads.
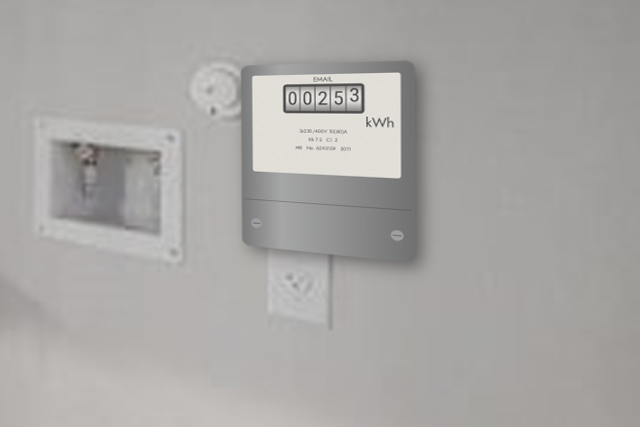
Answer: 253 kWh
